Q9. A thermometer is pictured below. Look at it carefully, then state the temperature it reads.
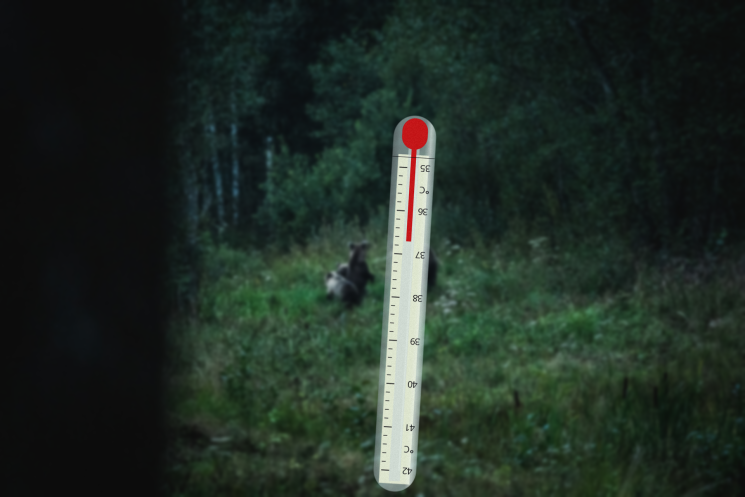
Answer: 36.7 °C
